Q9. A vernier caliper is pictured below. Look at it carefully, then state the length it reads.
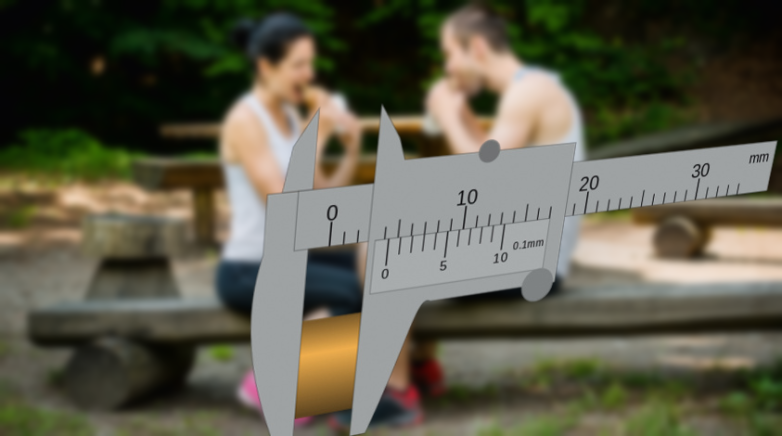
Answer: 4.3 mm
